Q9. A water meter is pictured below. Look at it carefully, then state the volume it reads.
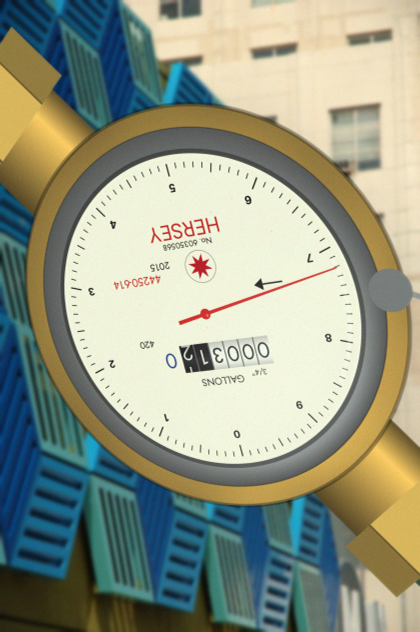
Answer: 3117.2 gal
